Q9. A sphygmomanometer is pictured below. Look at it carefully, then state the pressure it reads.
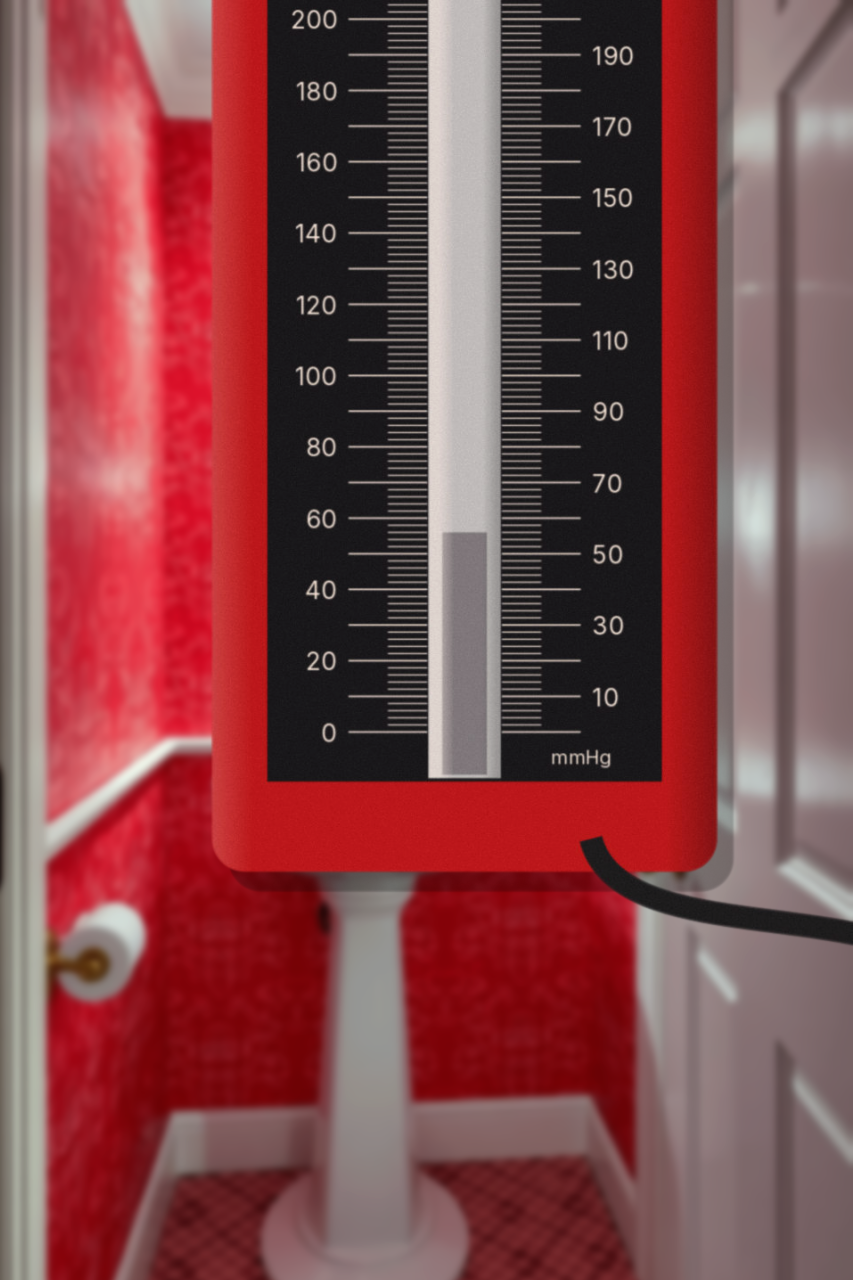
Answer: 56 mmHg
